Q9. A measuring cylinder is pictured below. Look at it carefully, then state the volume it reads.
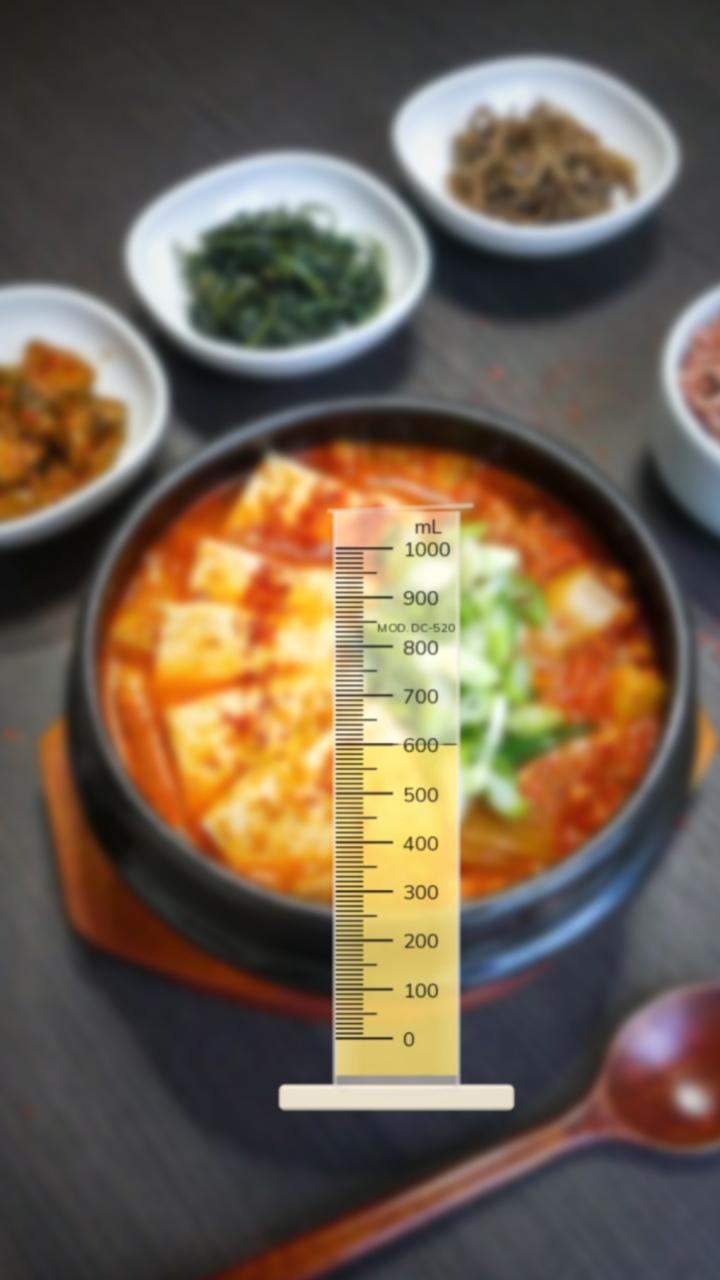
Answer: 600 mL
